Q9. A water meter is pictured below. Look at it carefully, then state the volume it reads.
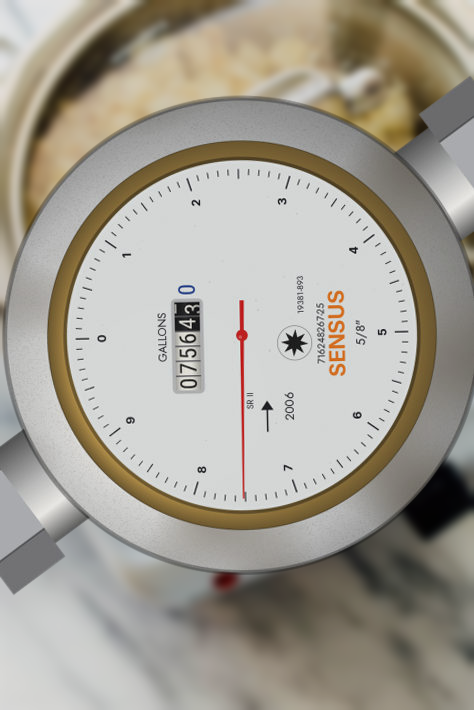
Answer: 756427.5 gal
